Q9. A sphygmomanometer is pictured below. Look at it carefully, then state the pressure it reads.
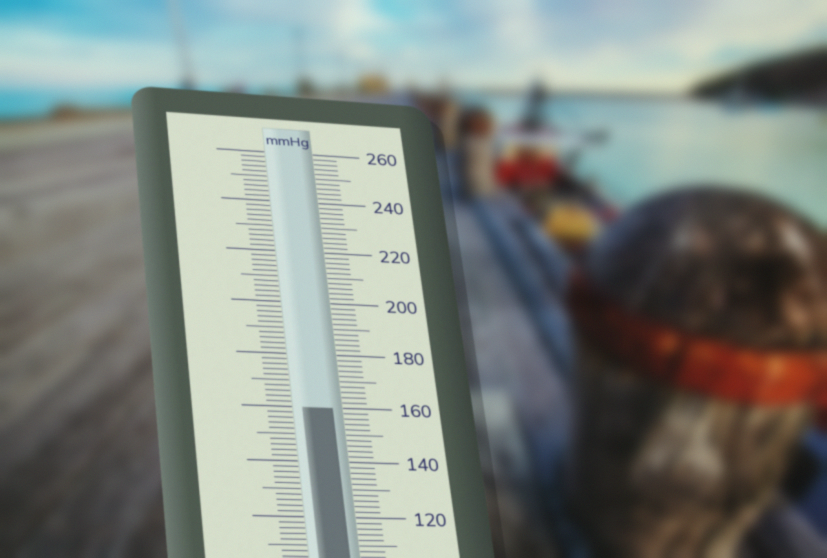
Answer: 160 mmHg
